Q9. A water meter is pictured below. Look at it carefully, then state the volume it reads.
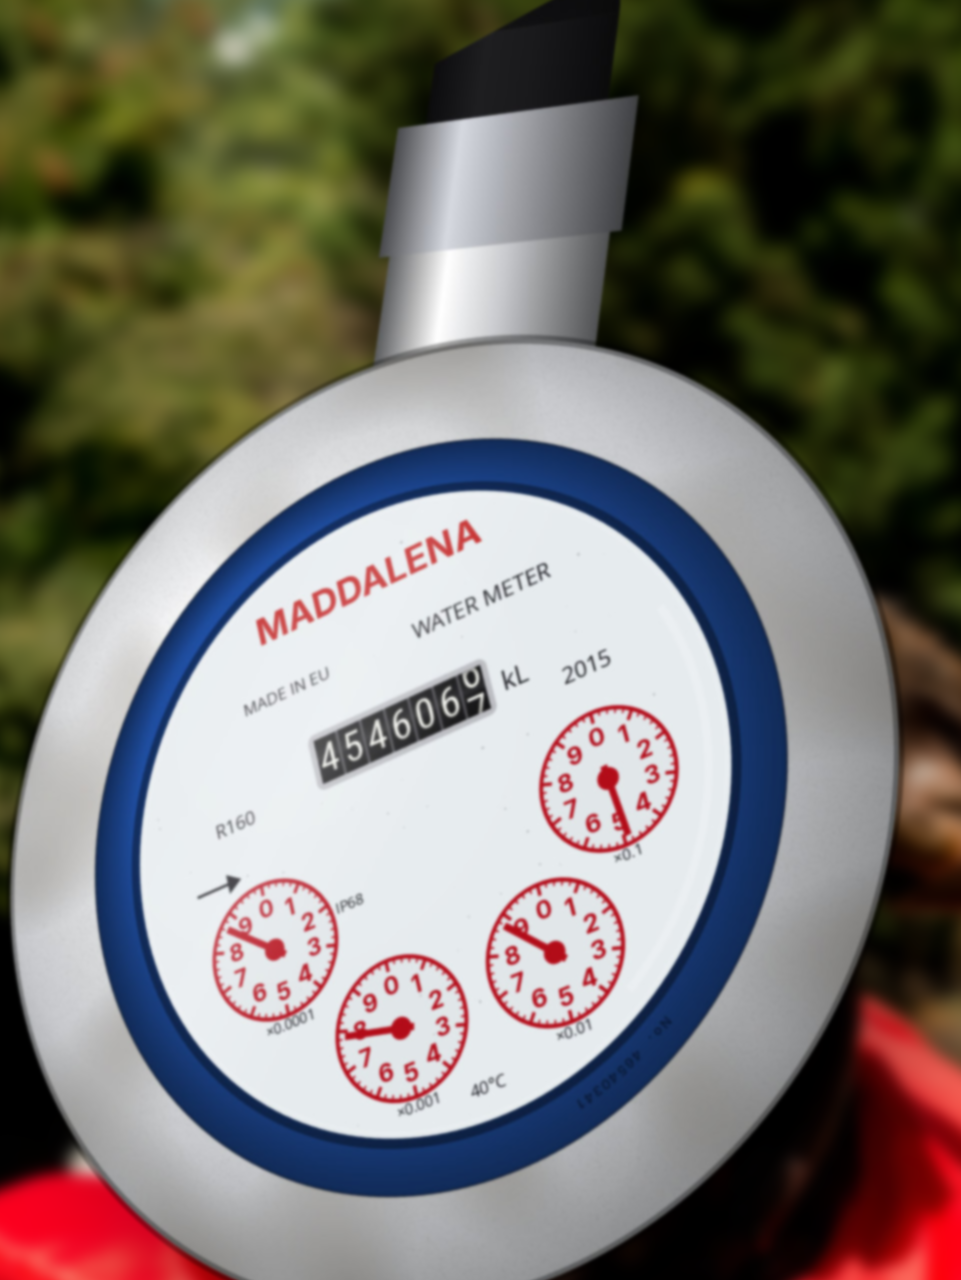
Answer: 4546066.4878 kL
